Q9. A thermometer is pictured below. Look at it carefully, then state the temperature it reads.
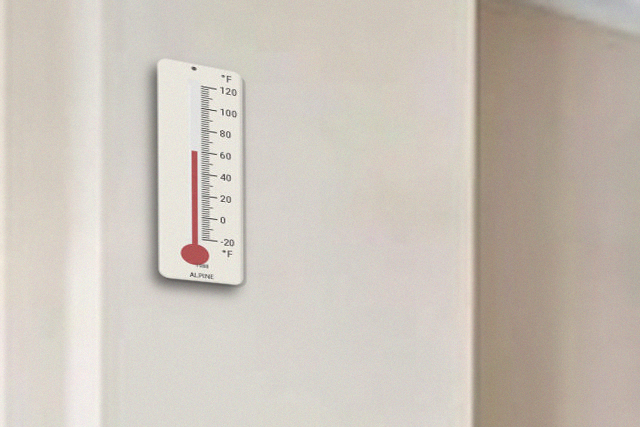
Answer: 60 °F
